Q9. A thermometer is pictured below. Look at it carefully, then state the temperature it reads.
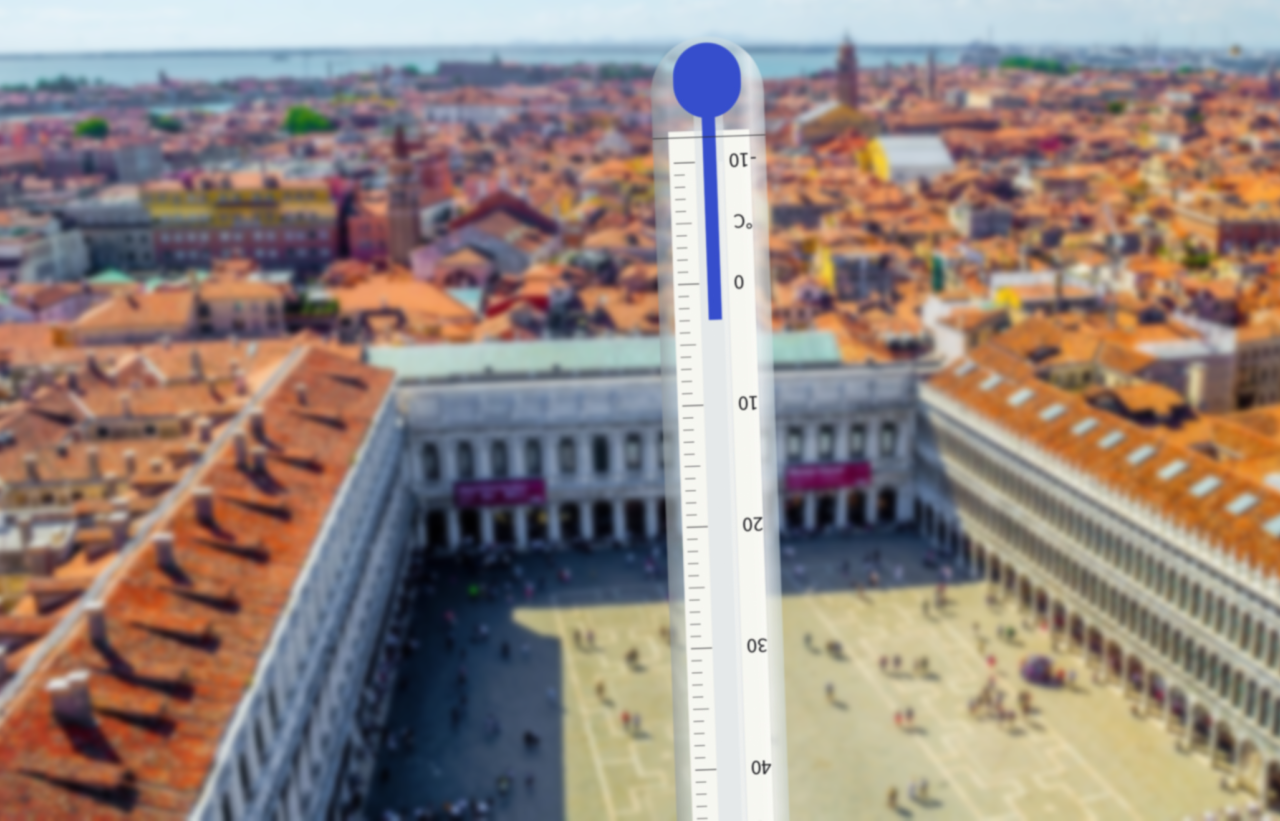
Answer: 3 °C
